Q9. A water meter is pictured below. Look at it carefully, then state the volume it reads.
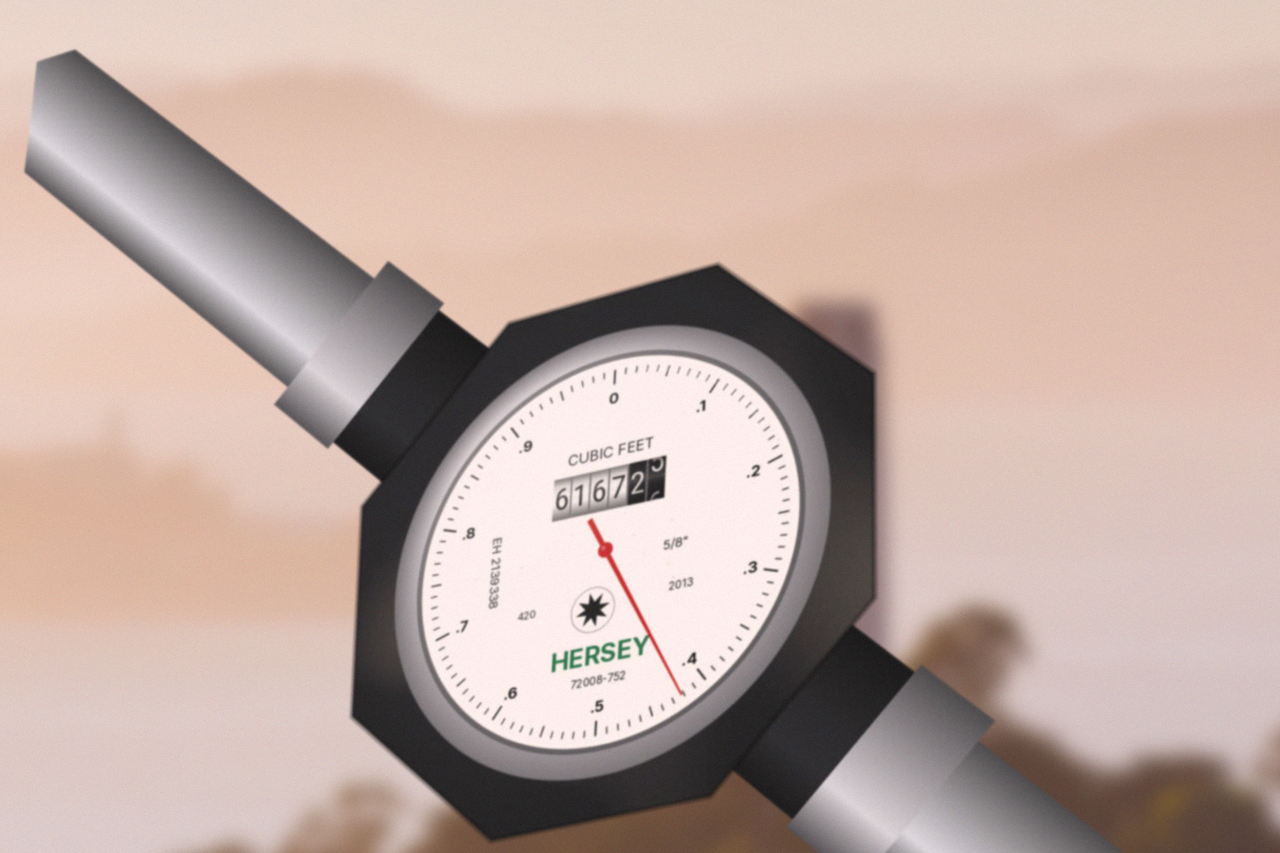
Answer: 616725.42 ft³
